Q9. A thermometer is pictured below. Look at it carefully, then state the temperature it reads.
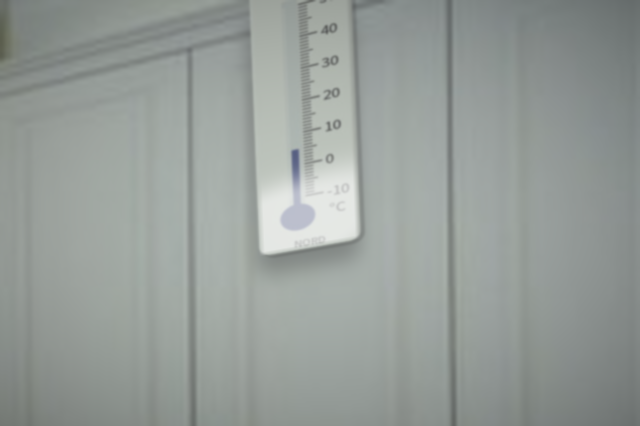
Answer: 5 °C
